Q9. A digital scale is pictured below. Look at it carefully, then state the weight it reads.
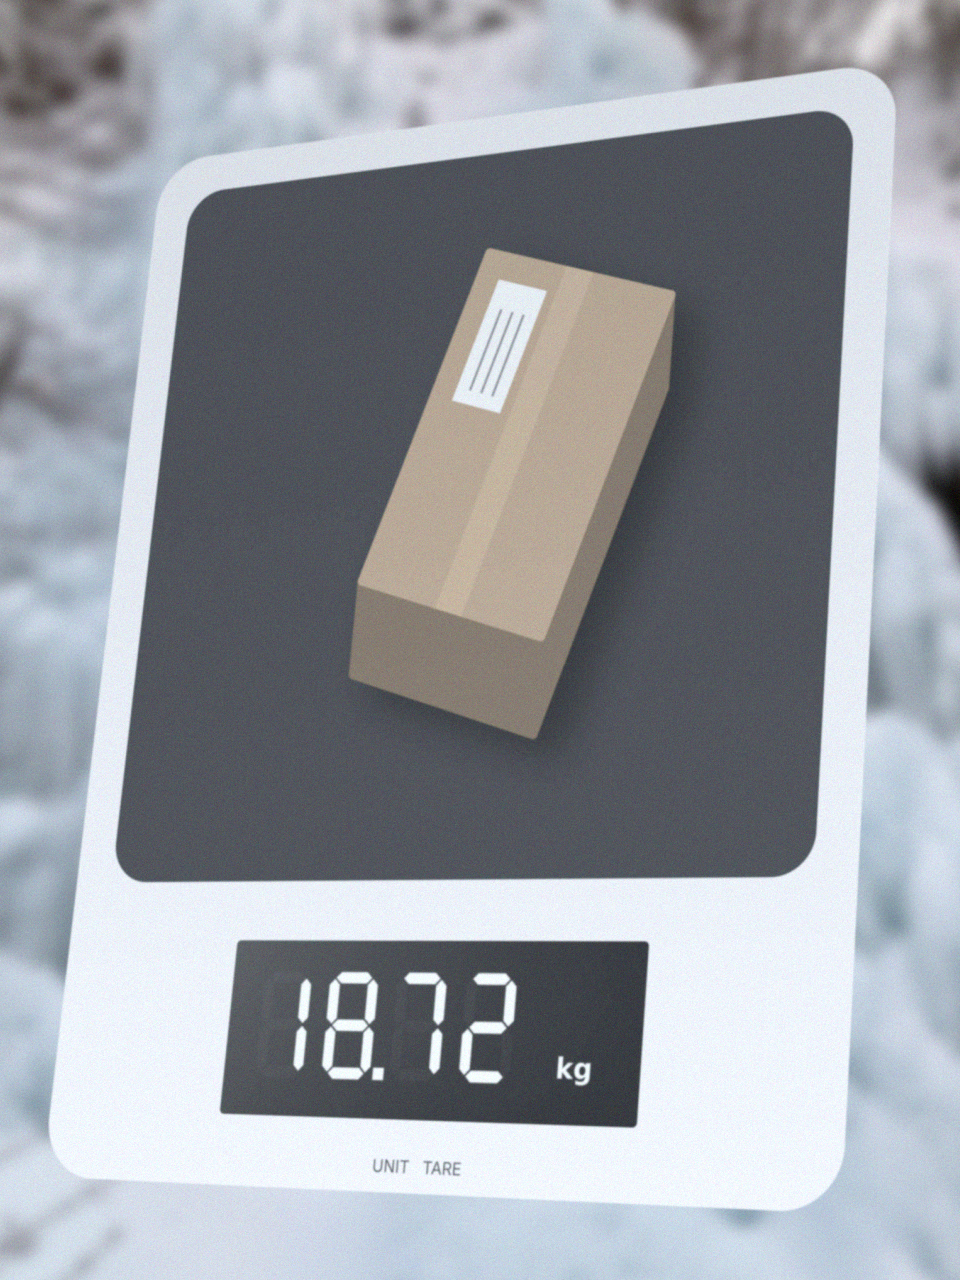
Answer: 18.72 kg
